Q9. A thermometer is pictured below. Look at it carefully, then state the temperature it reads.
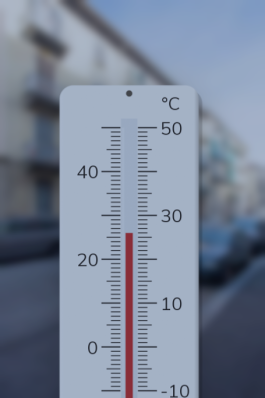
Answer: 26 °C
